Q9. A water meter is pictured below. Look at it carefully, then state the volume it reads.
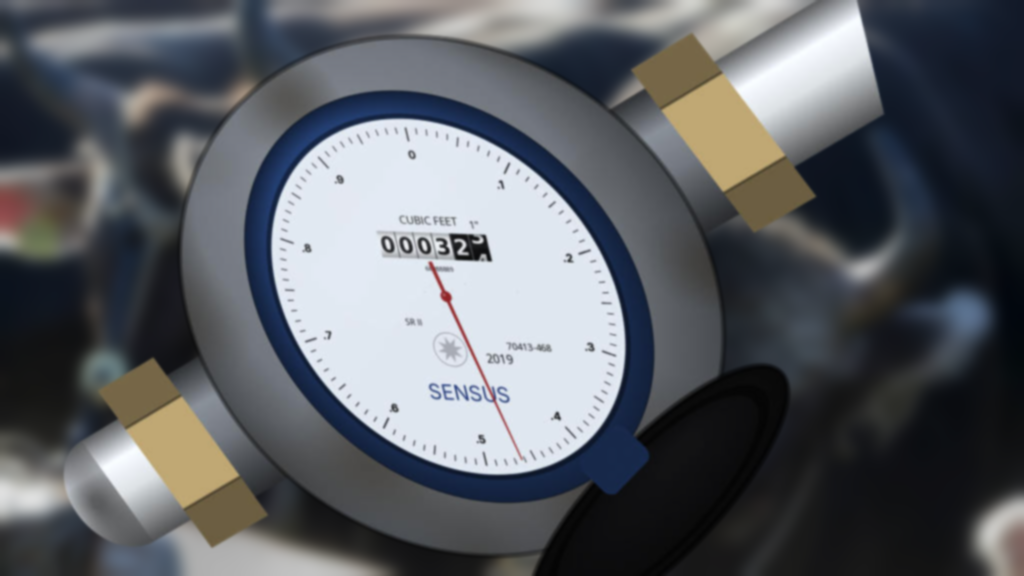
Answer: 323.46 ft³
